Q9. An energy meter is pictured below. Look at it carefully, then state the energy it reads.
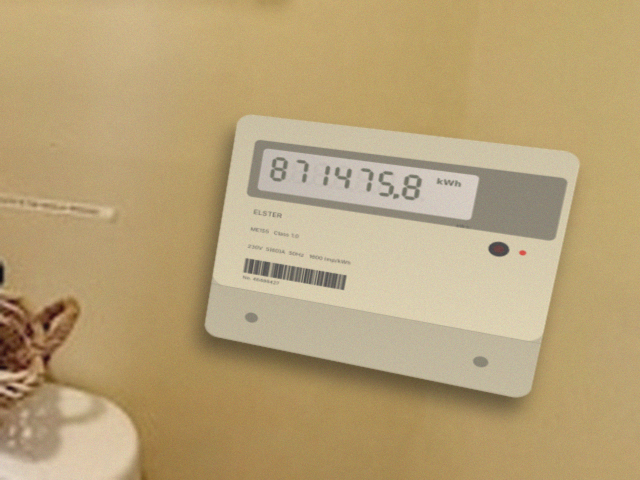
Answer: 871475.8 kWh
